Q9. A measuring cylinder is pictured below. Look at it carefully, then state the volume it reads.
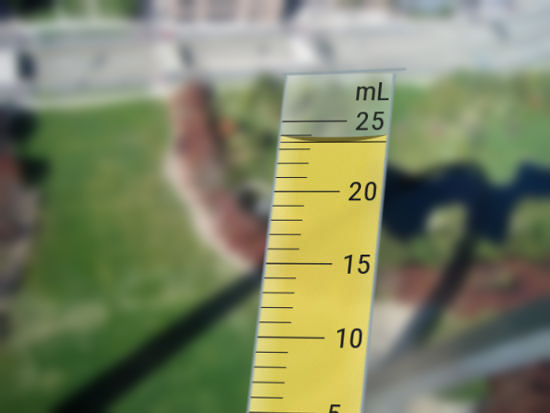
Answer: 23.5 mL
